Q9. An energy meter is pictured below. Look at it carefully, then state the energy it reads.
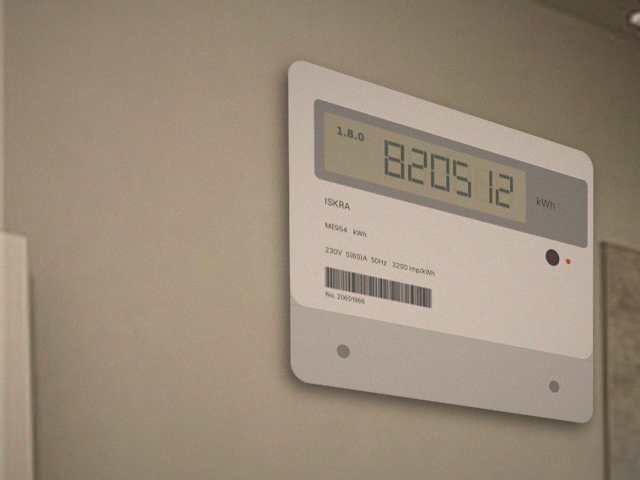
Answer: 820512 kWh
